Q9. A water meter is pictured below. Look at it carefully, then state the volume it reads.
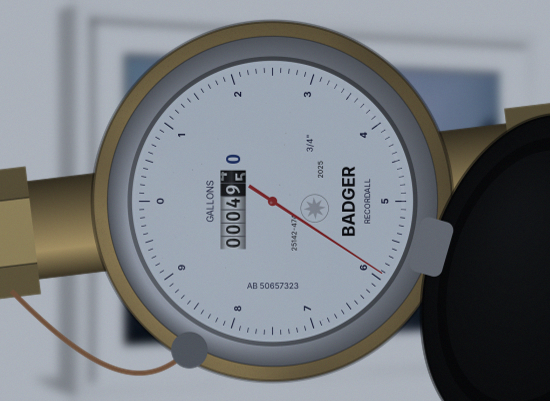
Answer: 4945.9 gal
